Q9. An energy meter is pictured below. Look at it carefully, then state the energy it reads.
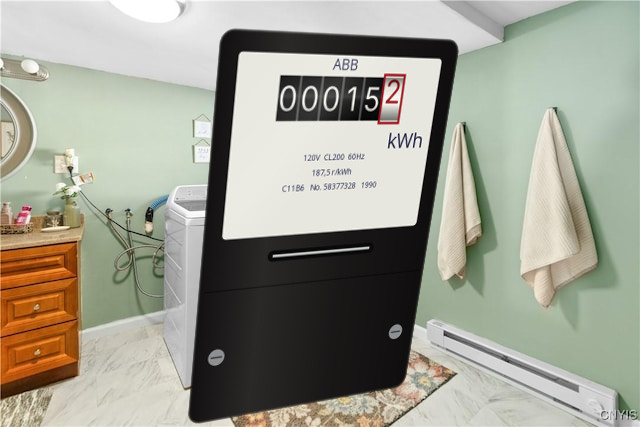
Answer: 15.2 kWh
